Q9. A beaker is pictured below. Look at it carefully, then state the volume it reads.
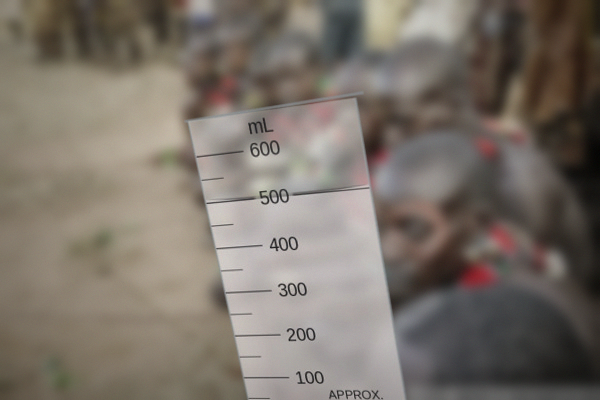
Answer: 500 mL
